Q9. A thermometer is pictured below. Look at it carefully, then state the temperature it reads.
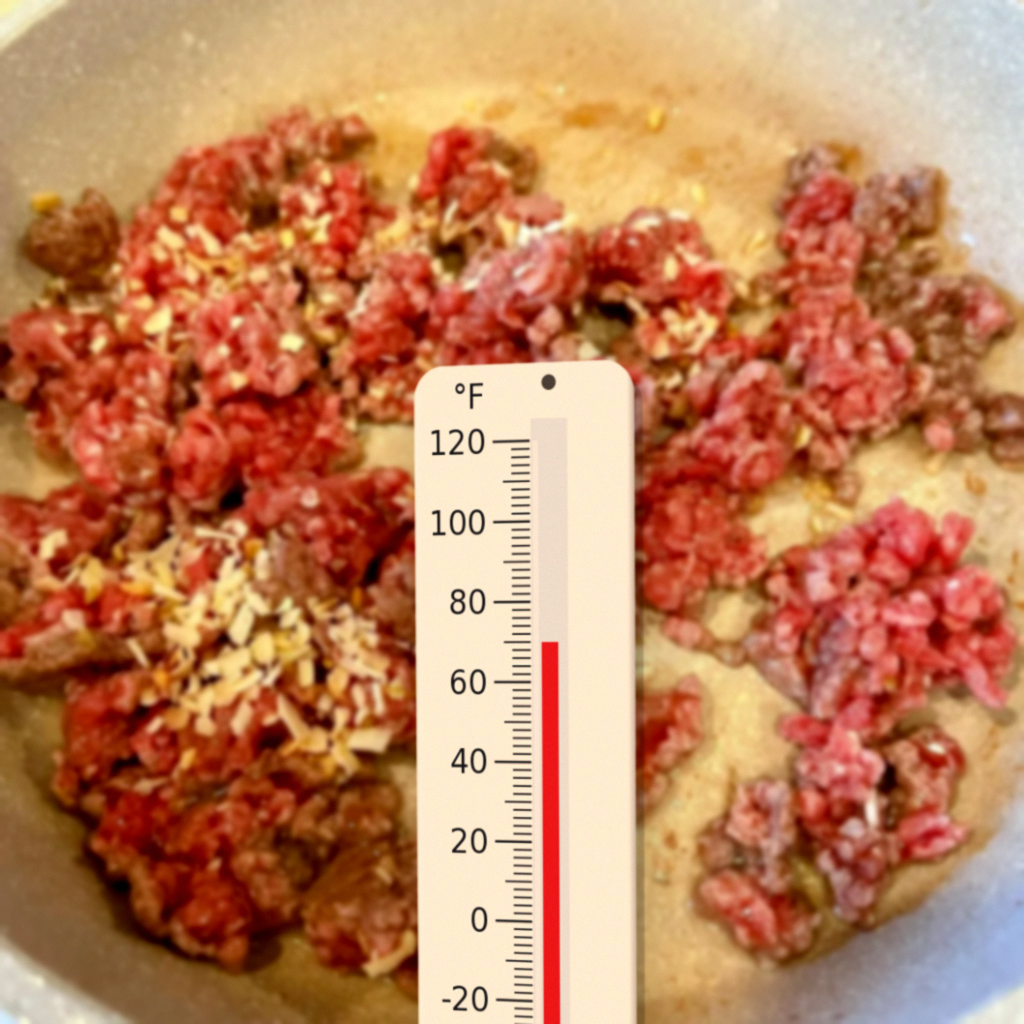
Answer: 70 °F
